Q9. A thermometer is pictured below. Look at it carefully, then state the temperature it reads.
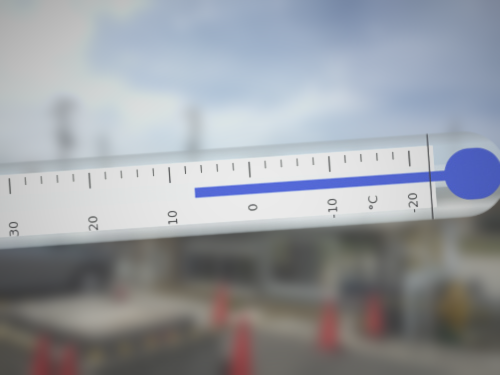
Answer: 7 °C
